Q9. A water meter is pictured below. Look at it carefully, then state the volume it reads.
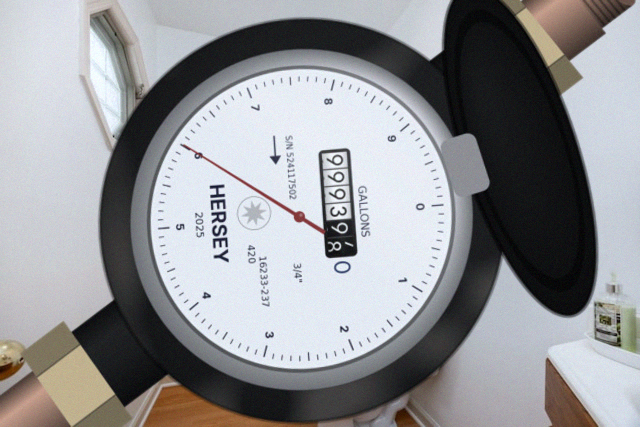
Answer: 9993976.0 gal
